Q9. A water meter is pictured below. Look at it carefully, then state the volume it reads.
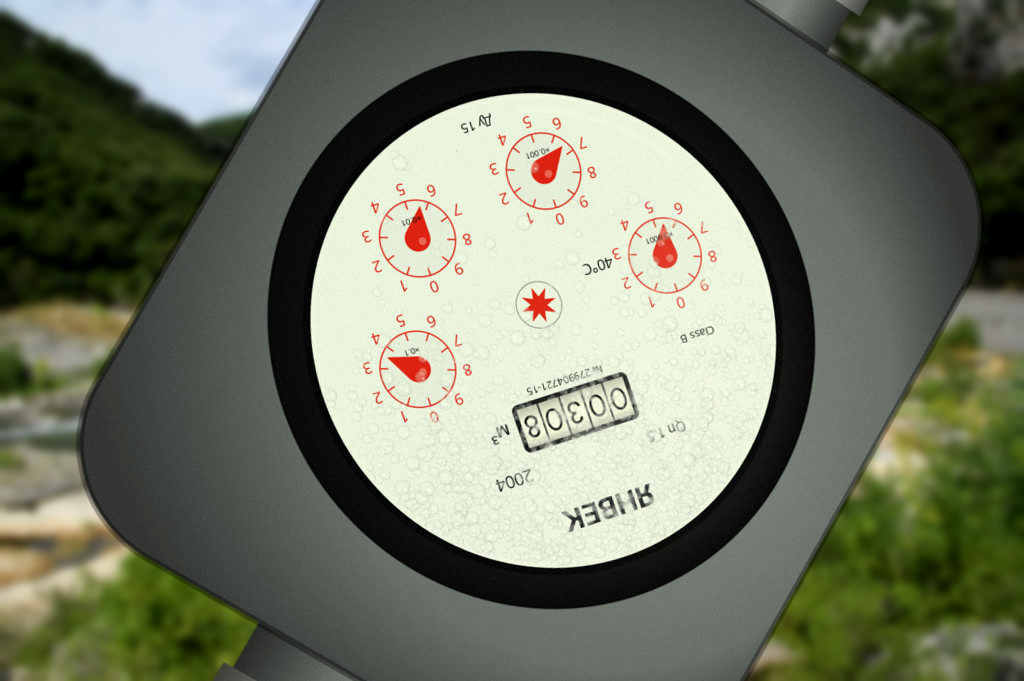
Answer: 308.3565 m³
